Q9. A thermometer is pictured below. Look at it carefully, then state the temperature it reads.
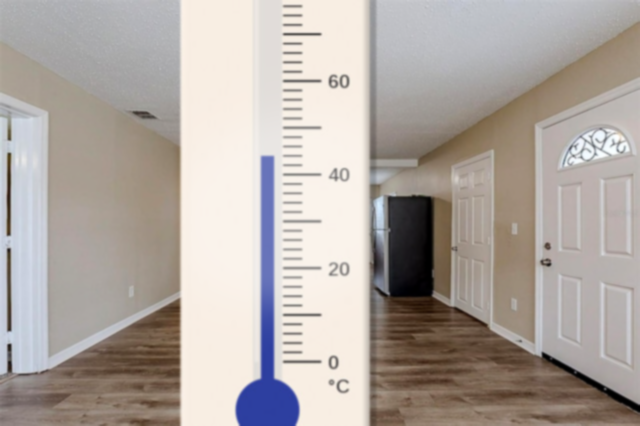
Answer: 44 °C
